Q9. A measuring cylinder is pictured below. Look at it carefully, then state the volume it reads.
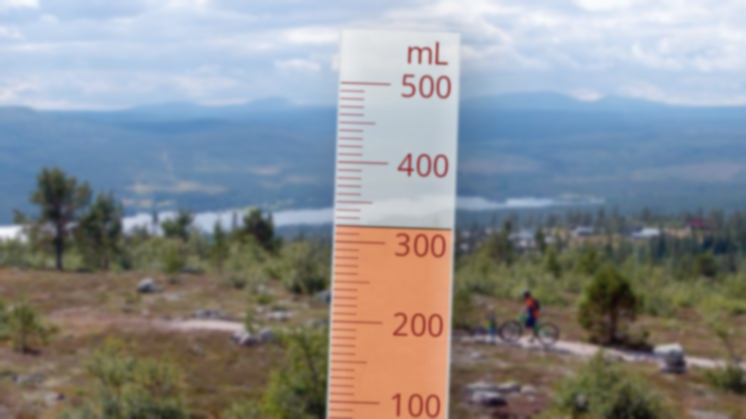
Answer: 320 mL
